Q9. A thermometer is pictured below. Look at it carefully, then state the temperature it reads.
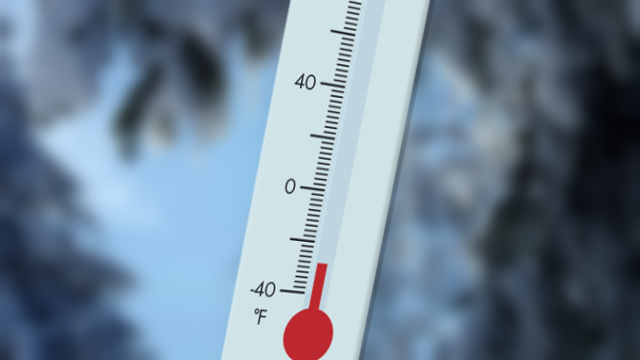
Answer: -28 °F
